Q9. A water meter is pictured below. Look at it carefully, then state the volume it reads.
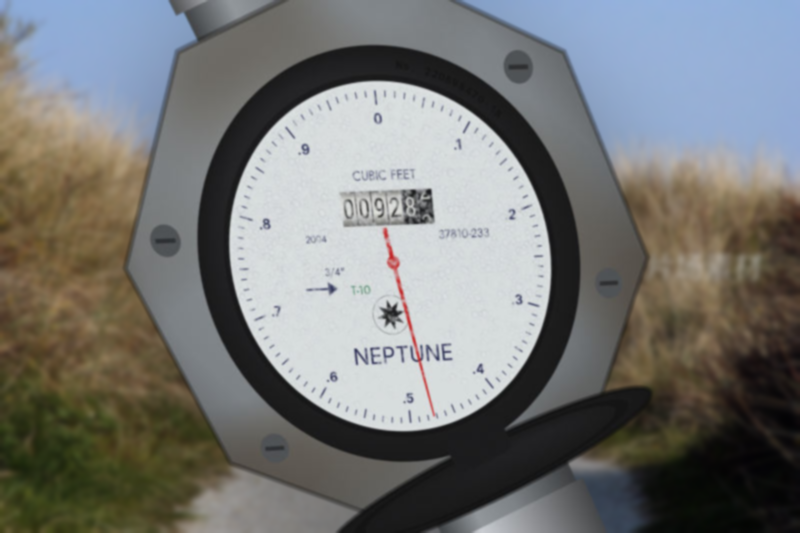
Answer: 9282.47 ft³
